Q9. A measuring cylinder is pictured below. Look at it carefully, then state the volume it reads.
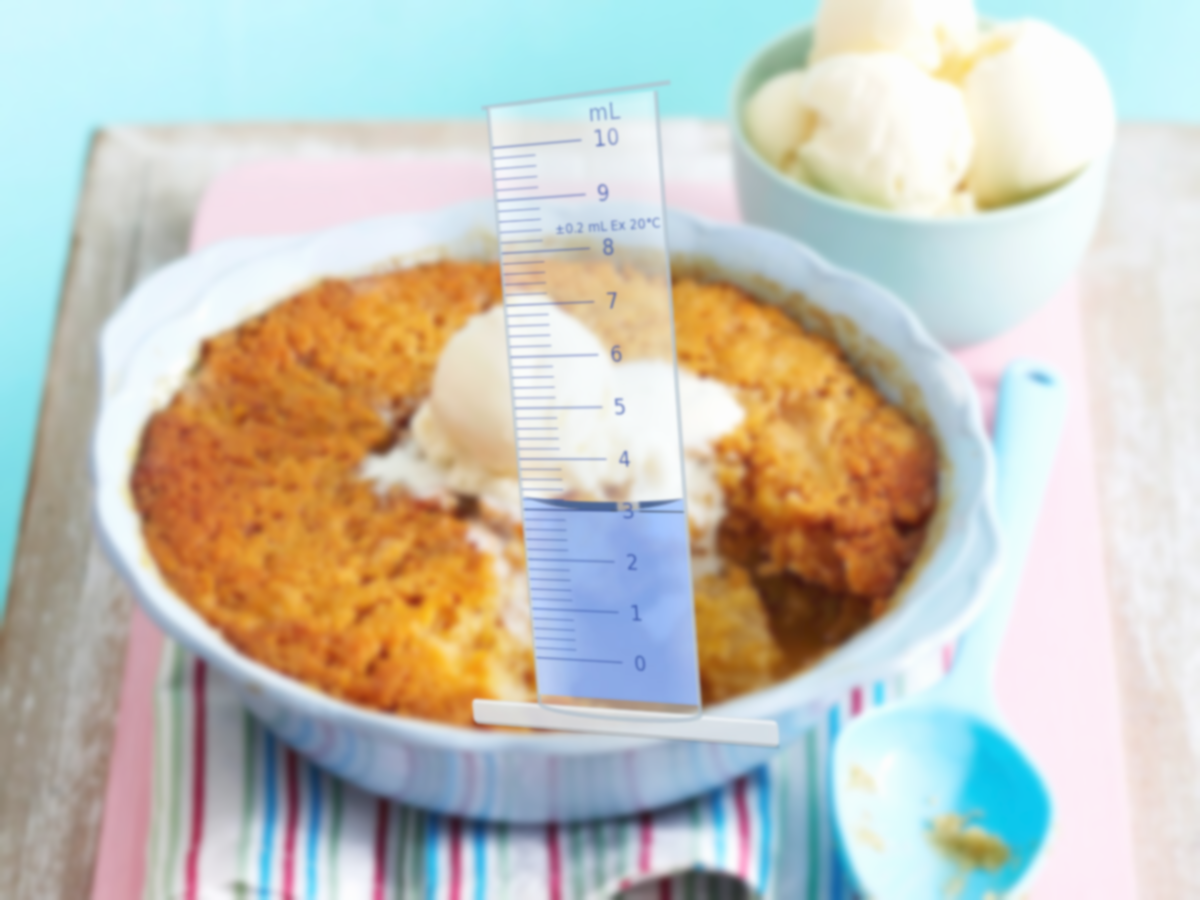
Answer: 3 mL
